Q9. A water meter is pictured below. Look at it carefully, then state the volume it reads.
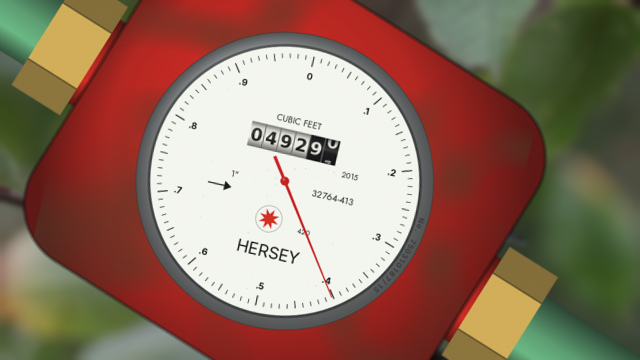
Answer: 49290.40 ft³
